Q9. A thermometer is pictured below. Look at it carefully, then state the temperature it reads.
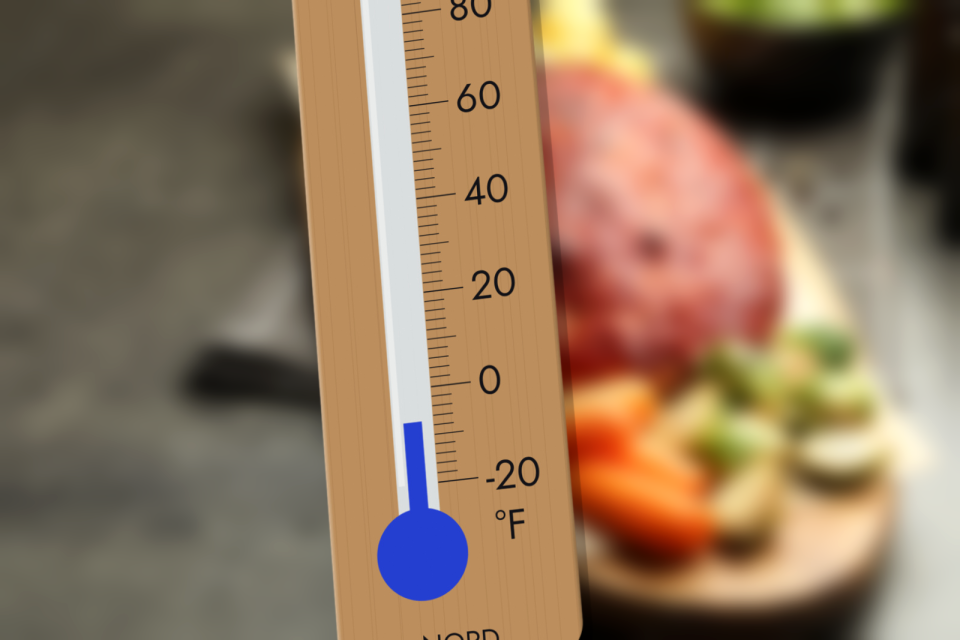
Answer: -7 °F
